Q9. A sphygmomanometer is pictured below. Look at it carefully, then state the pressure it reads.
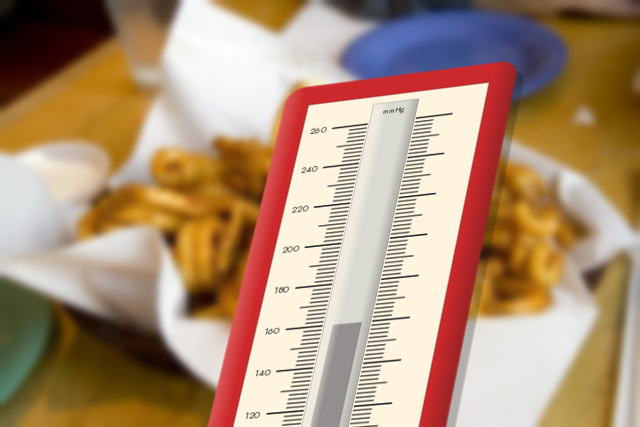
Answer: 160 mmHg
